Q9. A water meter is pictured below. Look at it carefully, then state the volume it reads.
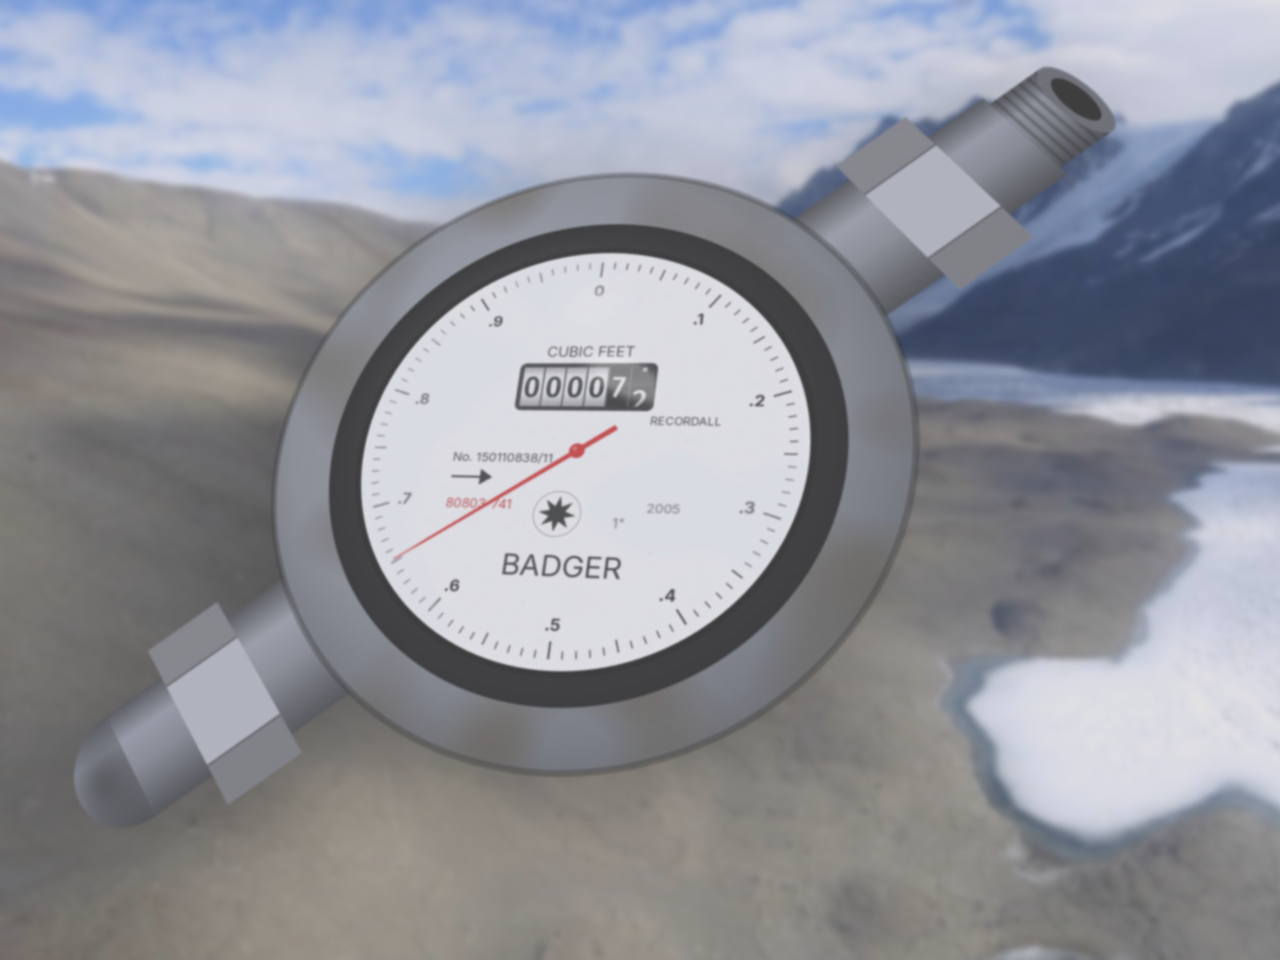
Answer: 71.65 ft³
